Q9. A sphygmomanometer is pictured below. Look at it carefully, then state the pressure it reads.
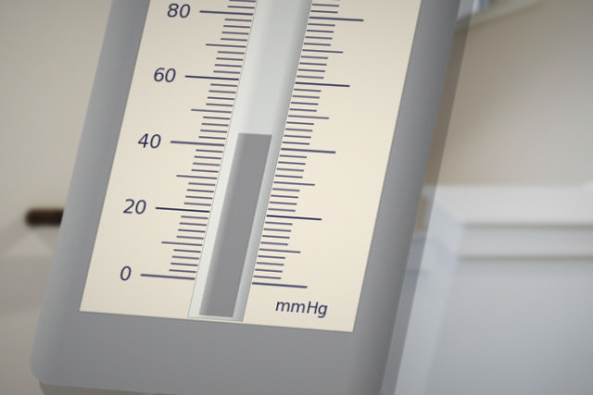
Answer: 44 mmHg
